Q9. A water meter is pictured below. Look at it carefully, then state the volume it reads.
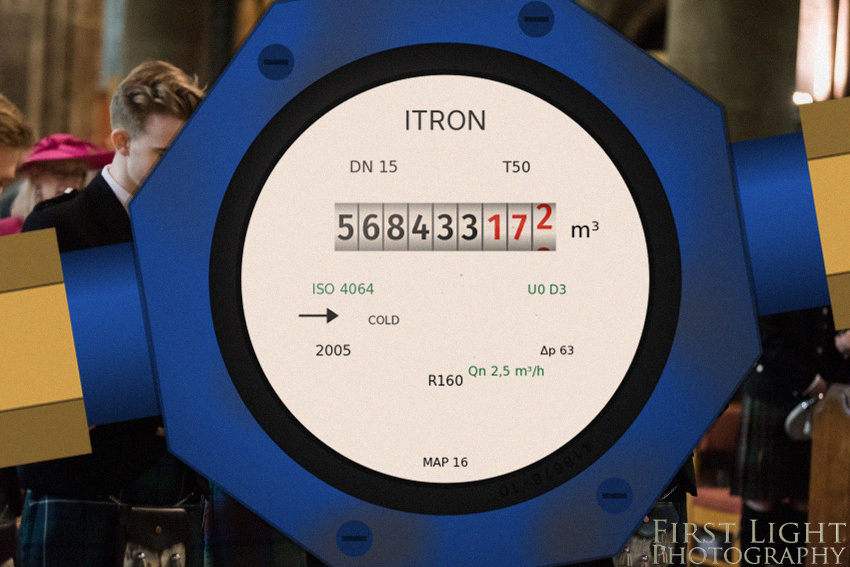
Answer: 568433.172 m³
